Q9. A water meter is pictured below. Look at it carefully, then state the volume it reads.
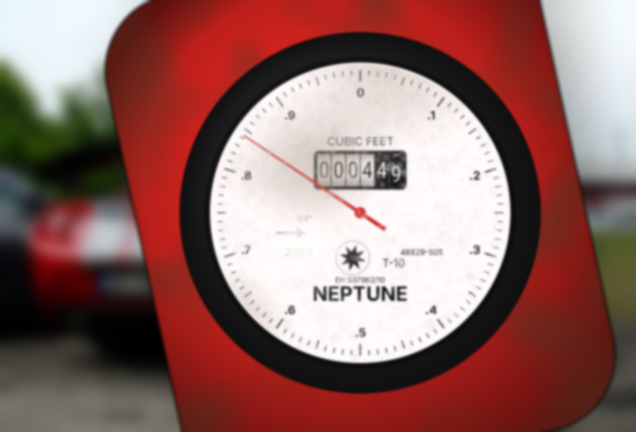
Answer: 448.84 ft³
